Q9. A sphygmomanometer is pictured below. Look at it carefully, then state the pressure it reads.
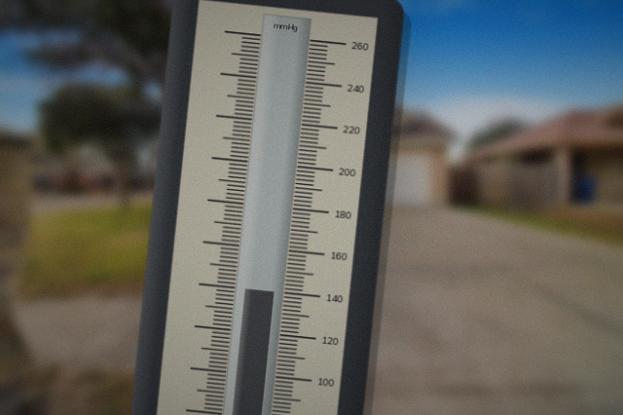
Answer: 140 mmHg
